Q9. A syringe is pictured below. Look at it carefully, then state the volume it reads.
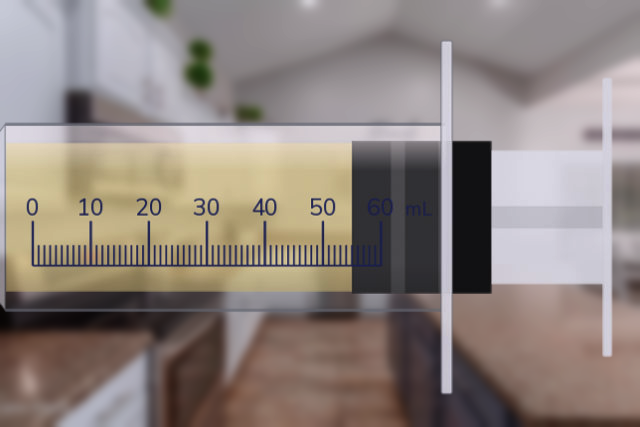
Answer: 55 mL
